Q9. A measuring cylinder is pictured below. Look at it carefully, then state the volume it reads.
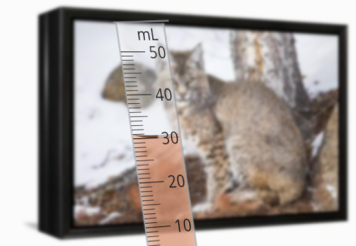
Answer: 30 mL
